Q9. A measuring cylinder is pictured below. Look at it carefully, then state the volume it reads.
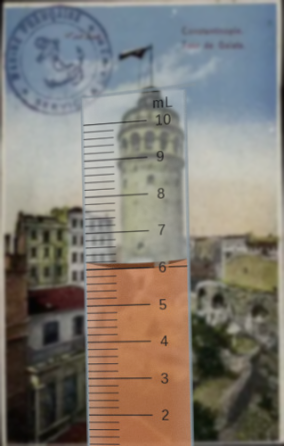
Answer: 6 mL
